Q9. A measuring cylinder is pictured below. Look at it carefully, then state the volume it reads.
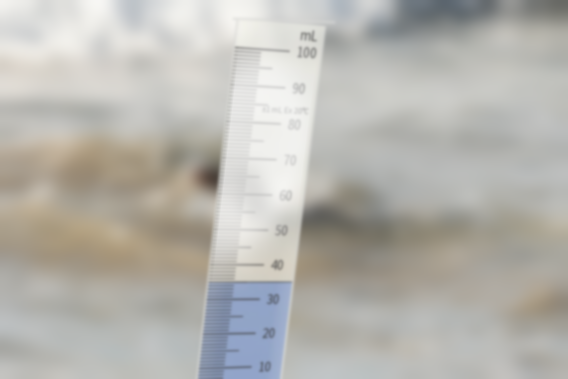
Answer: 35 mL
